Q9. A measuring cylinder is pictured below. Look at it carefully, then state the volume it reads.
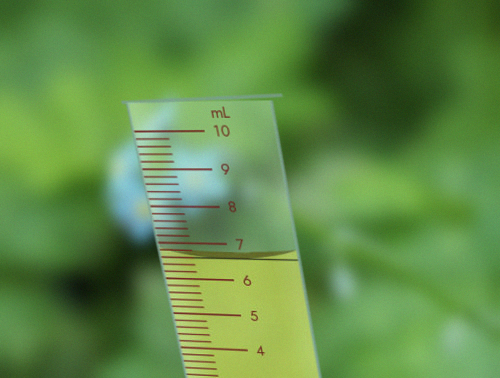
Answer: 6.6 mL
